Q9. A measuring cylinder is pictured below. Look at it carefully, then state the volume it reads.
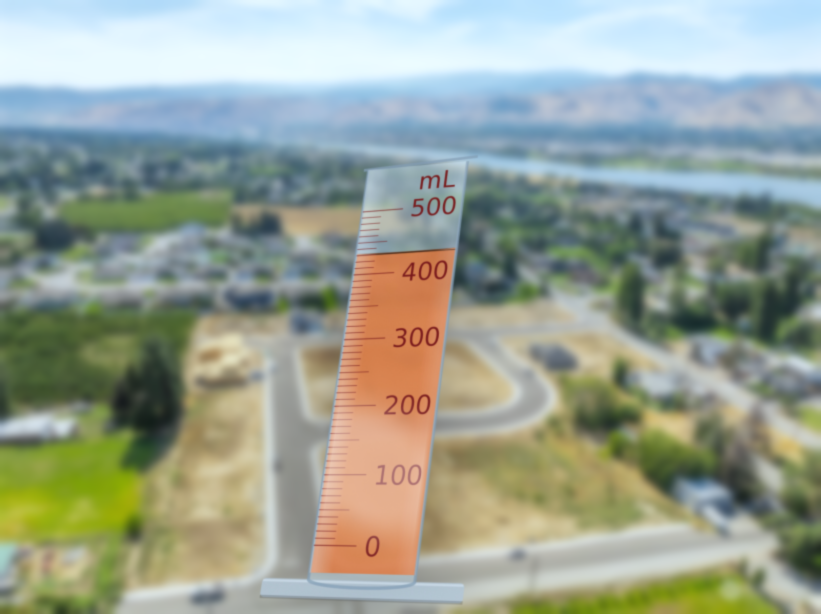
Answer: 430 mL
